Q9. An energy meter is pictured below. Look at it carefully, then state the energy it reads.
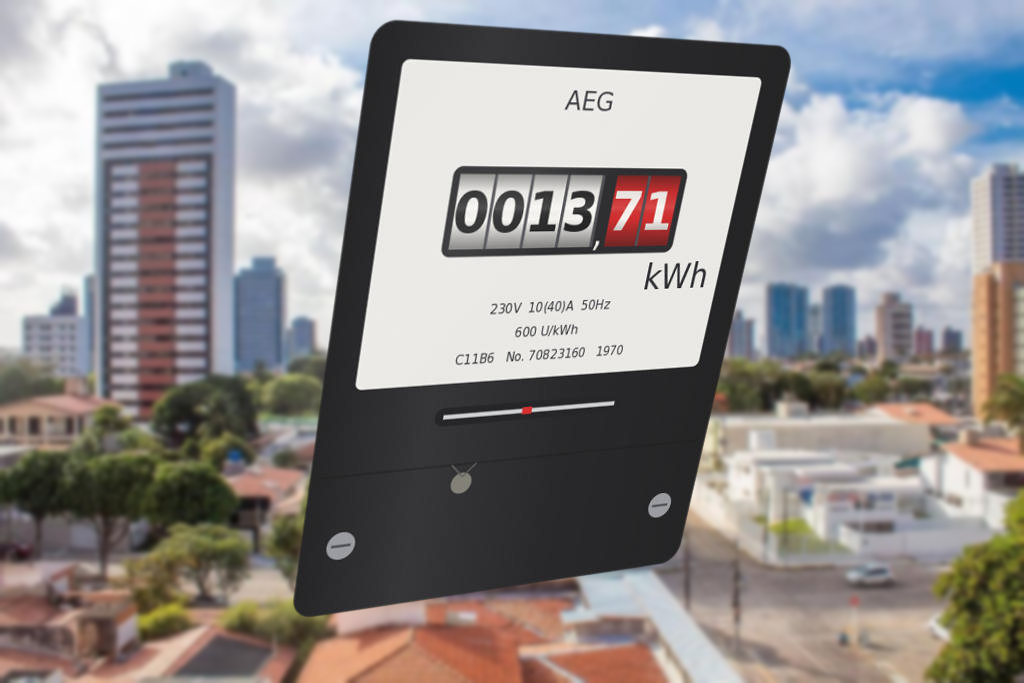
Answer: 13.71 kWh
